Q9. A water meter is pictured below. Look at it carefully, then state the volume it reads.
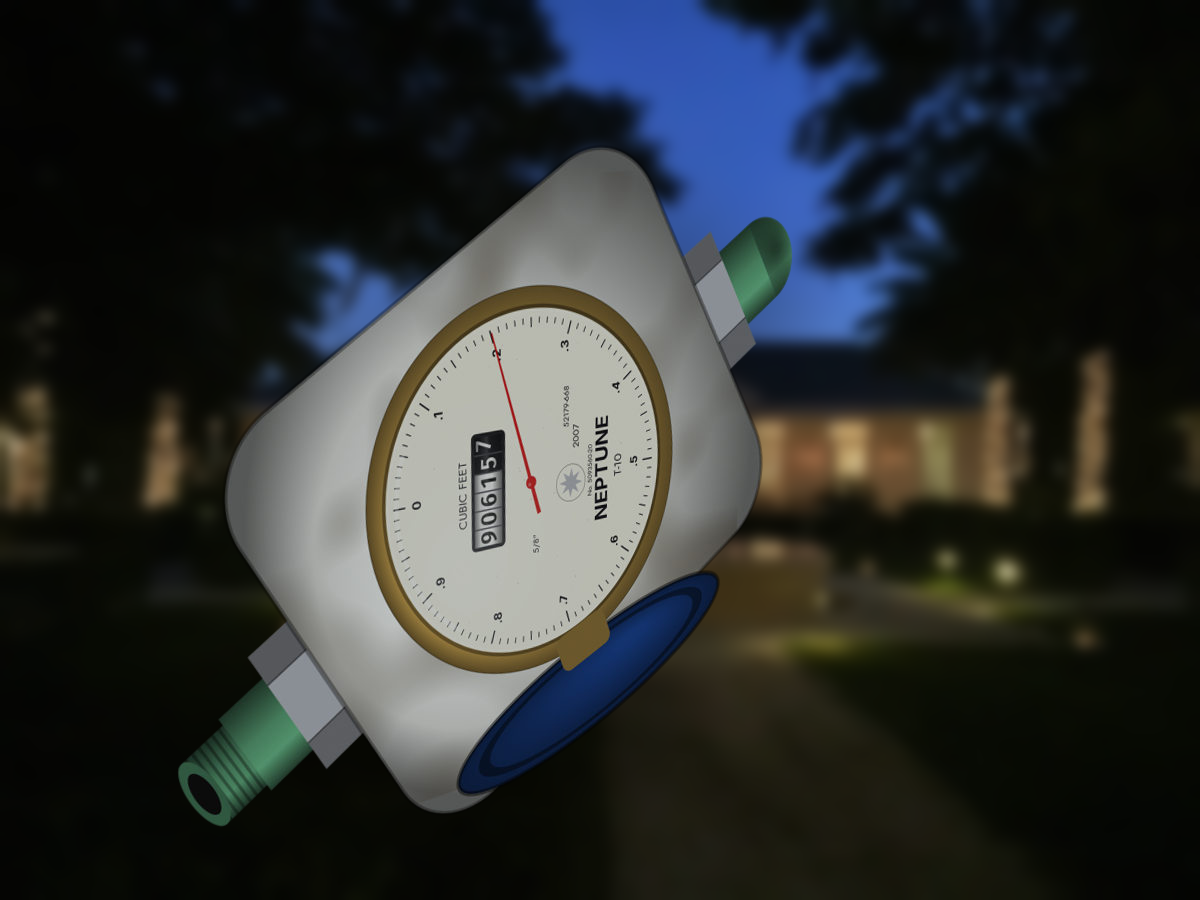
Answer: 906157.20 ft³
